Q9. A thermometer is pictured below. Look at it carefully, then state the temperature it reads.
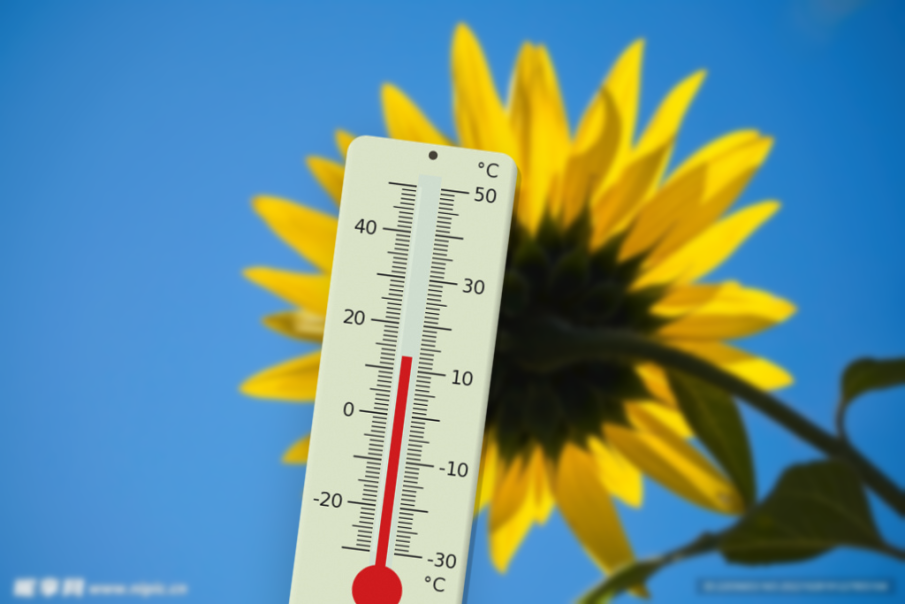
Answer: 13 °C
